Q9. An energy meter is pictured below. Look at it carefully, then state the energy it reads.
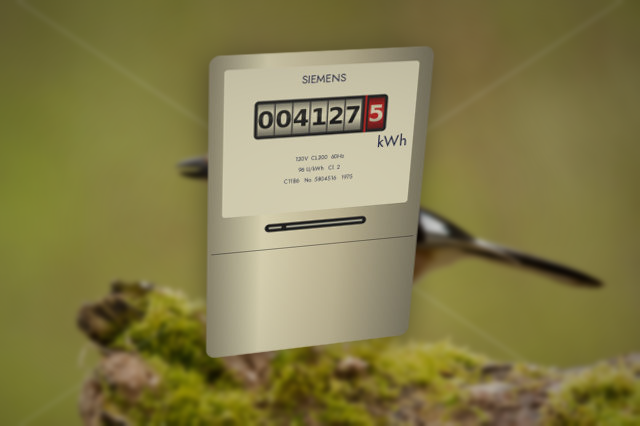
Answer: 4127.5 kWh
